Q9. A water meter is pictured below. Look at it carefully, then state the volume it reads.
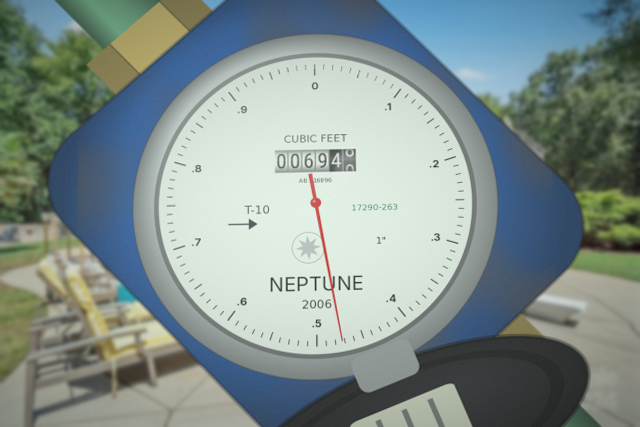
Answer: 6948.47 ft³
